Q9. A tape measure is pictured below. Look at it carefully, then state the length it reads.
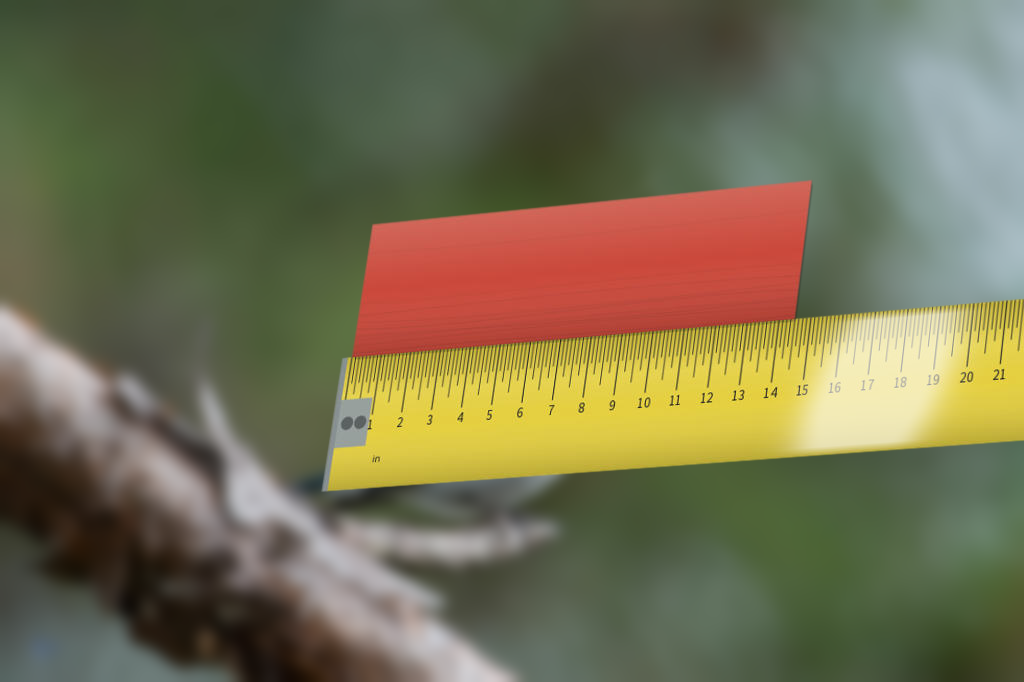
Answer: 14.5 in
